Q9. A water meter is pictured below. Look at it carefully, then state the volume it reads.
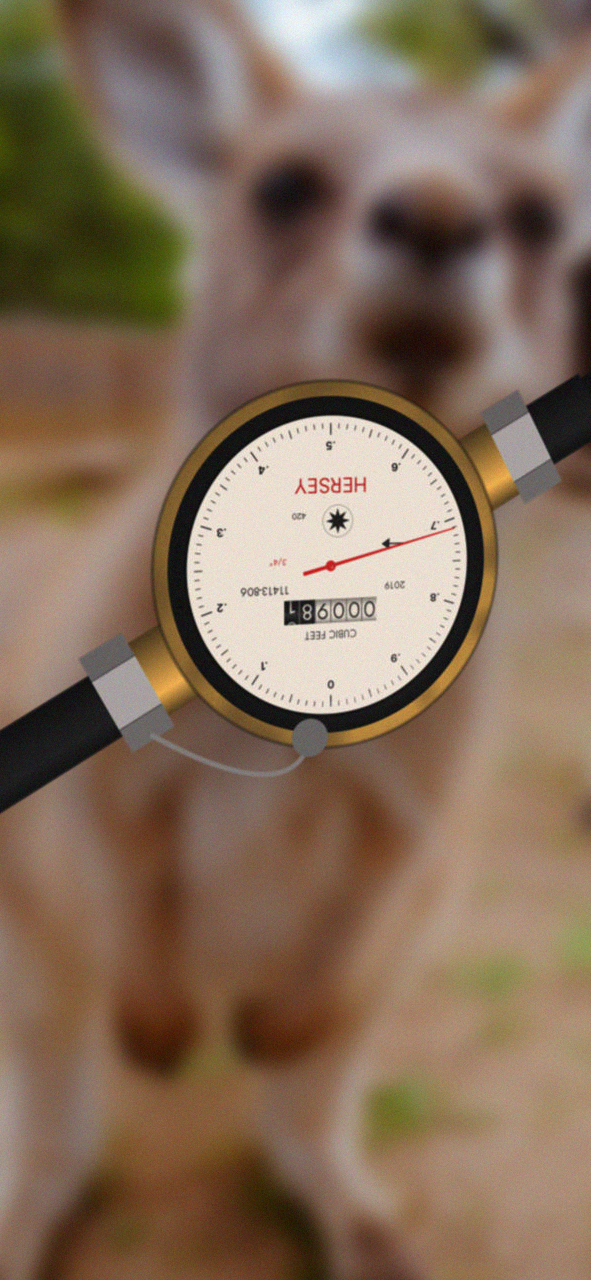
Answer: 980.71 ft³
